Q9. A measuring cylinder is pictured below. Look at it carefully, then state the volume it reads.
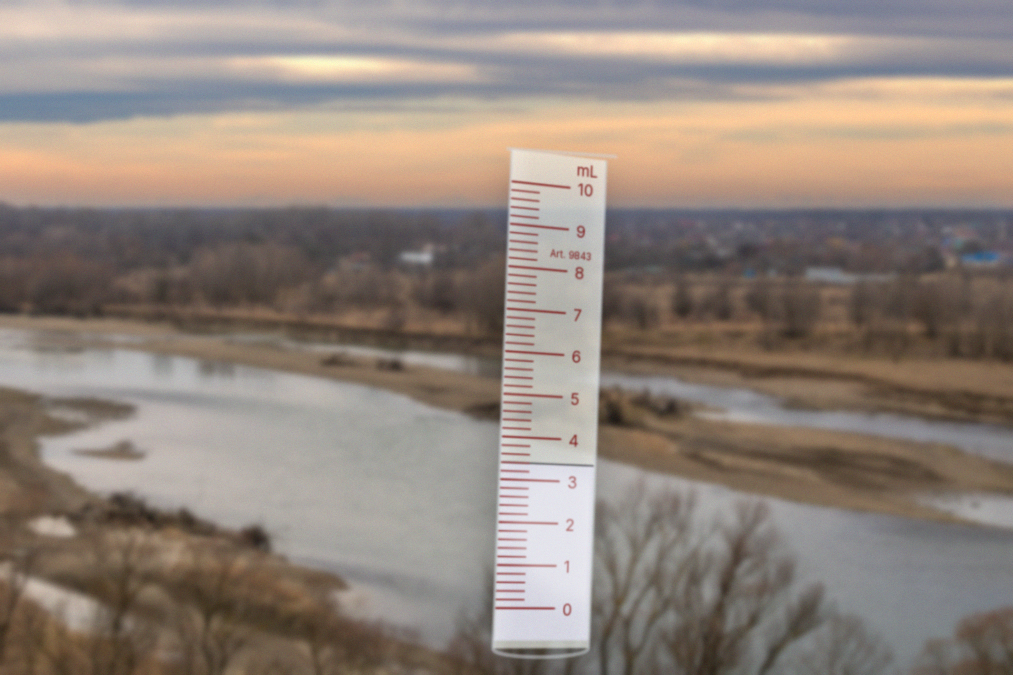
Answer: 3.4 mL
